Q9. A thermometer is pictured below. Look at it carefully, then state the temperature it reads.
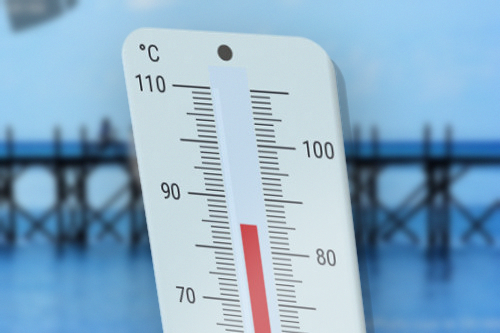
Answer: 85 °C
